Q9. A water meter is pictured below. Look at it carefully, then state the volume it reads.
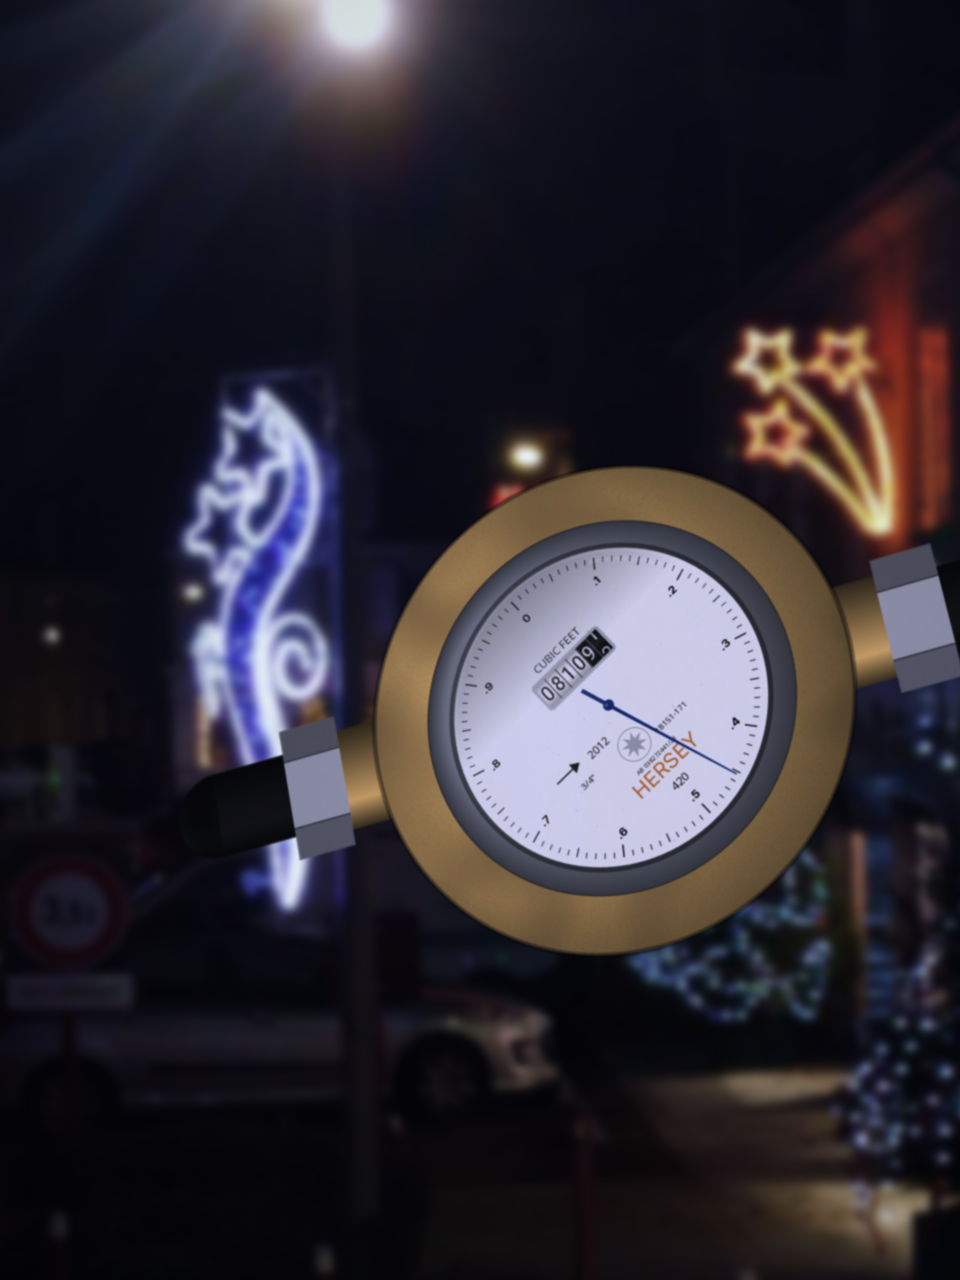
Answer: 81091.45 ft³
